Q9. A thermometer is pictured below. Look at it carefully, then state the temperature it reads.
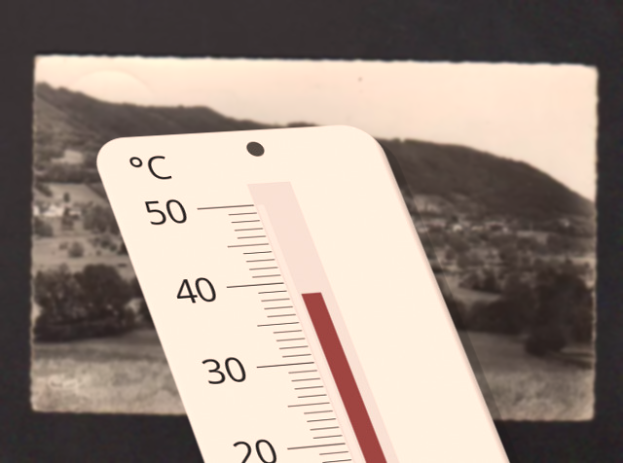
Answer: 38.5 °C
